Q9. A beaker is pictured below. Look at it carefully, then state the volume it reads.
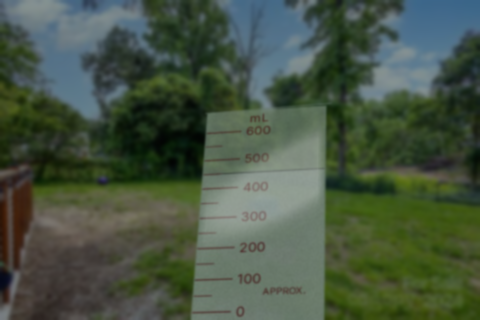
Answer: 450 mL
